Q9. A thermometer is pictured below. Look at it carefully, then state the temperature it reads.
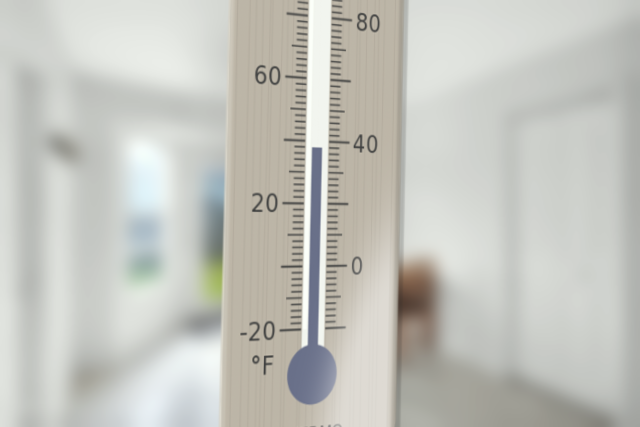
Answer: 38 °F
